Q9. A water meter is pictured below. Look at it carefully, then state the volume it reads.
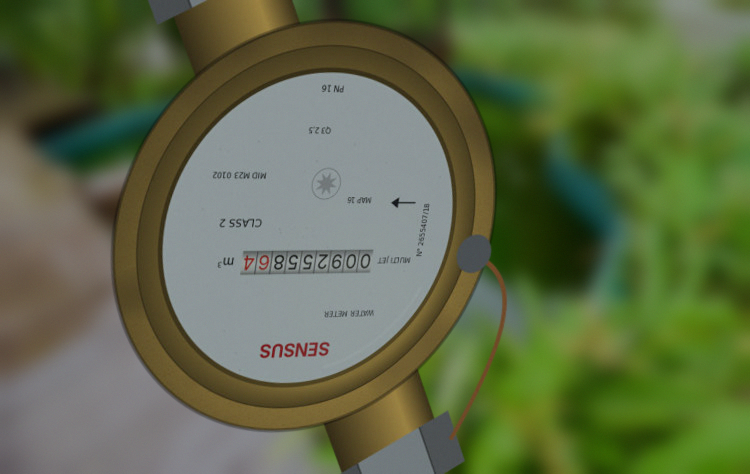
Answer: 92558.64 m³
